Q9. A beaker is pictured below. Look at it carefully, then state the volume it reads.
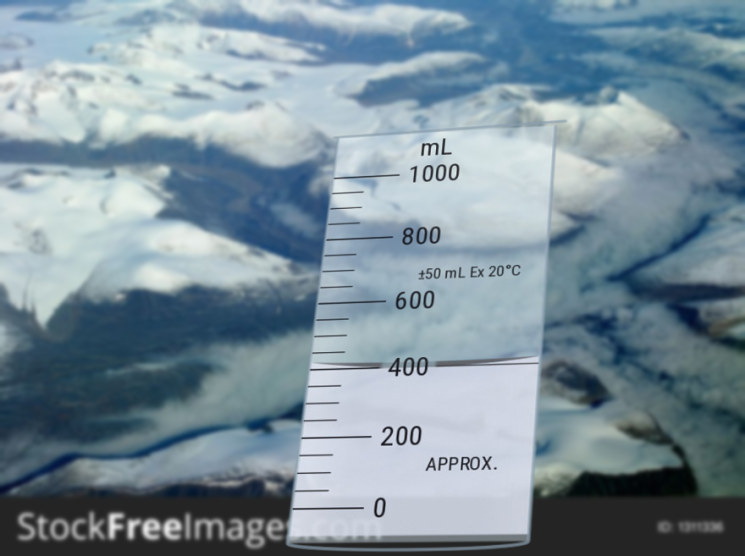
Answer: 400 mL
